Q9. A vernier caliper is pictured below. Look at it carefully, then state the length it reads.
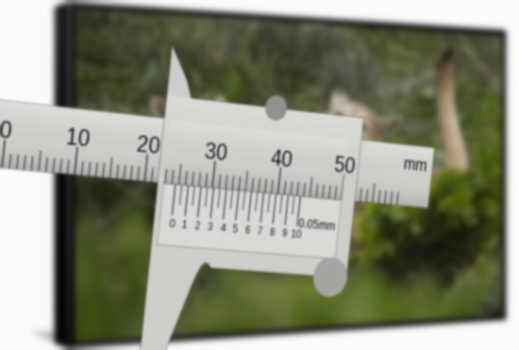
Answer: 24.5 mm
